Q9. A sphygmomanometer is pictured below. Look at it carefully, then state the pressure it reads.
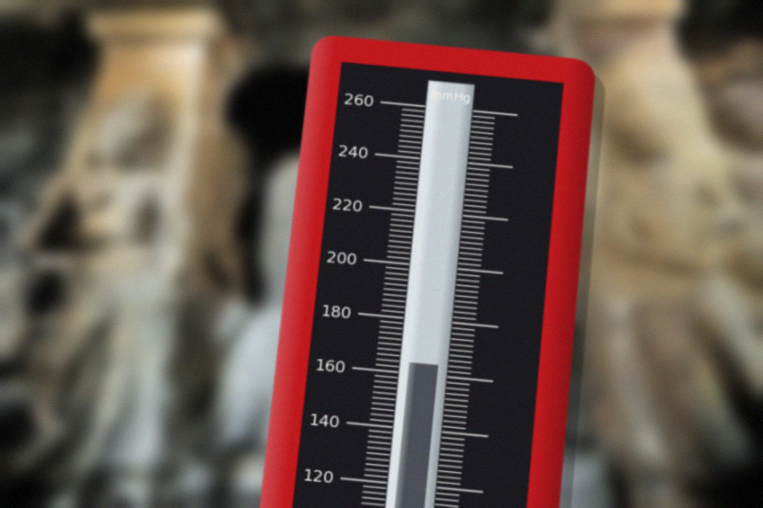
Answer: 164 mmHg
